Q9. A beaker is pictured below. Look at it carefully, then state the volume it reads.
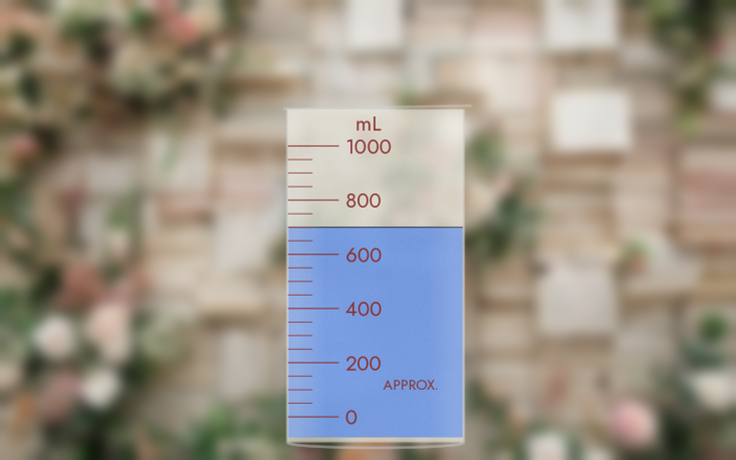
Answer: 700 mL
